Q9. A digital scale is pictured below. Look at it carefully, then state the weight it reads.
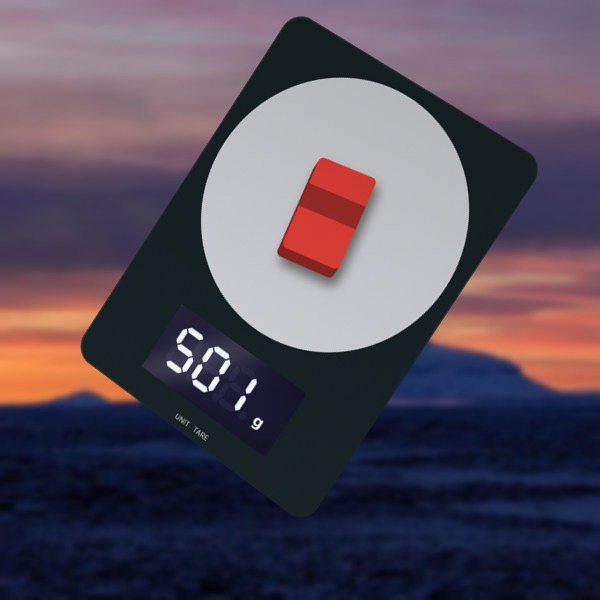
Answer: 501 g
